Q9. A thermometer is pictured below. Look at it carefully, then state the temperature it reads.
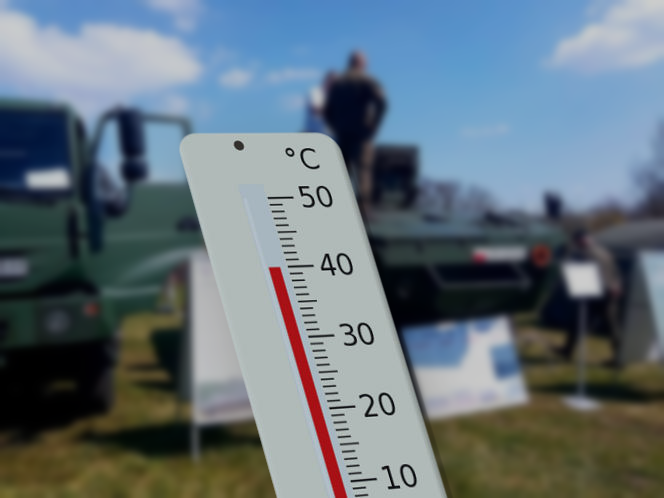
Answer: 40 °C
